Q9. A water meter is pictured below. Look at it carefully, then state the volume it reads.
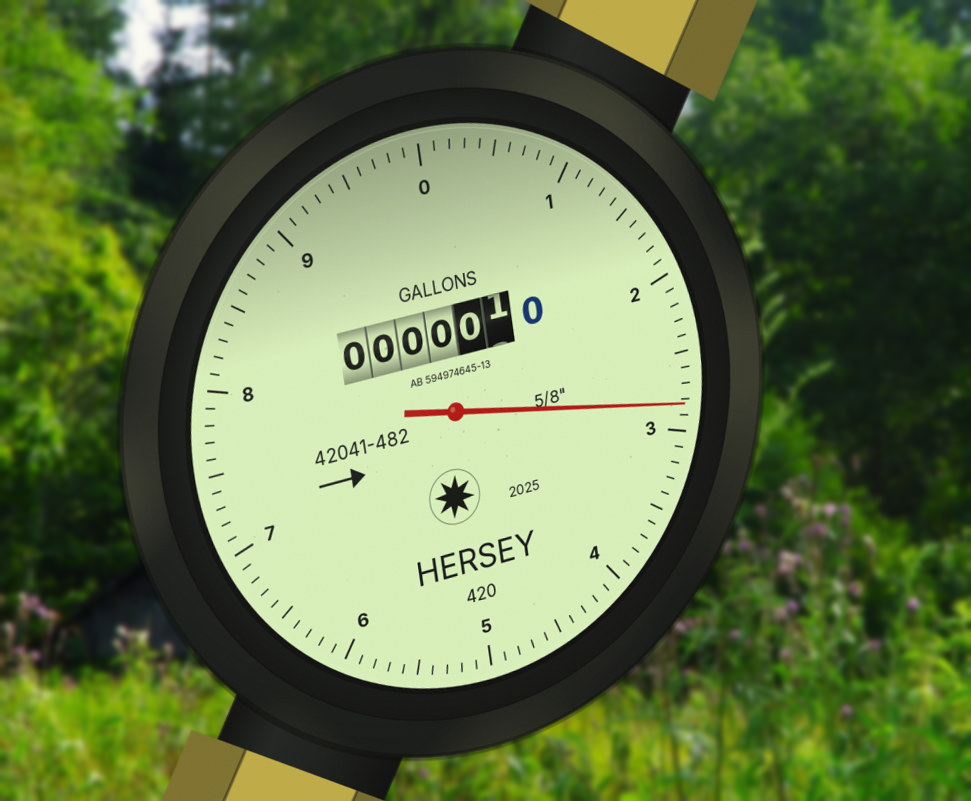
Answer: 12.8 gal
